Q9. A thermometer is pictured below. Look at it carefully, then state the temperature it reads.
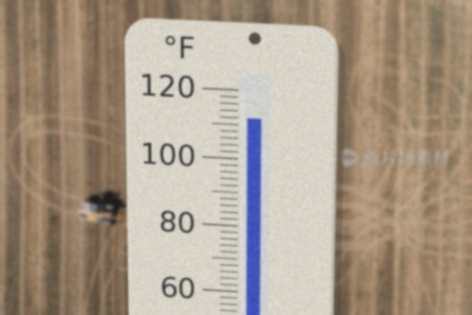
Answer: 112 °F
